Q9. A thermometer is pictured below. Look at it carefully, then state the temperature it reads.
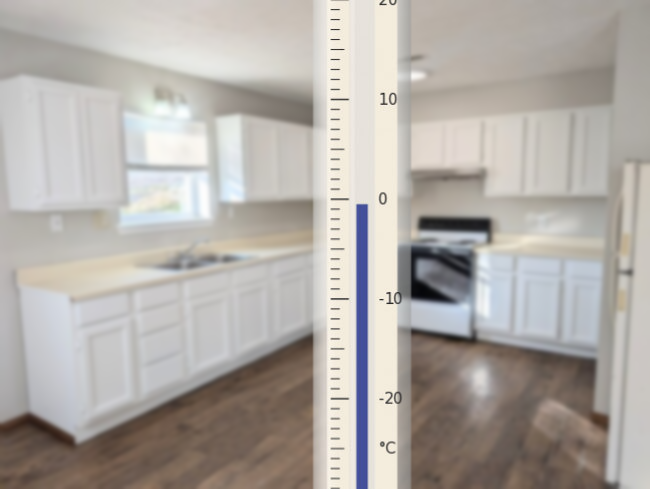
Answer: -0.5 °C
